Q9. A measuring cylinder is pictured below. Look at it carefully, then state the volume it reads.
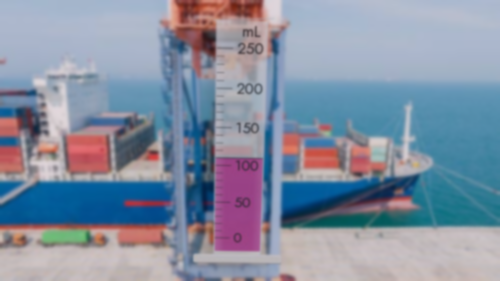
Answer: 110 mL
